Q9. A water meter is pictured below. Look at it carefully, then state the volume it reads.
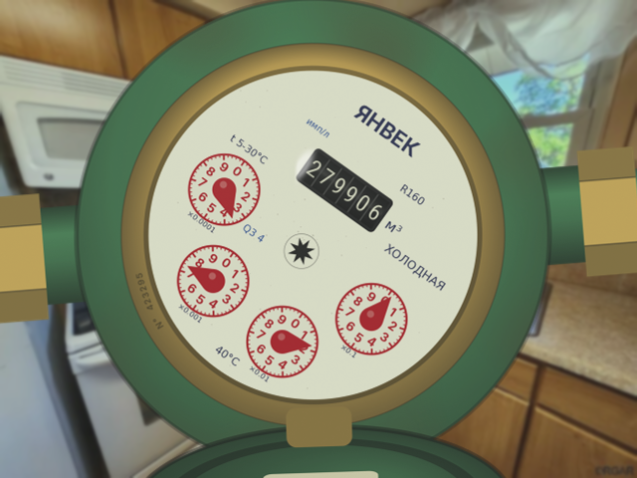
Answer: 279906.0173 m³
